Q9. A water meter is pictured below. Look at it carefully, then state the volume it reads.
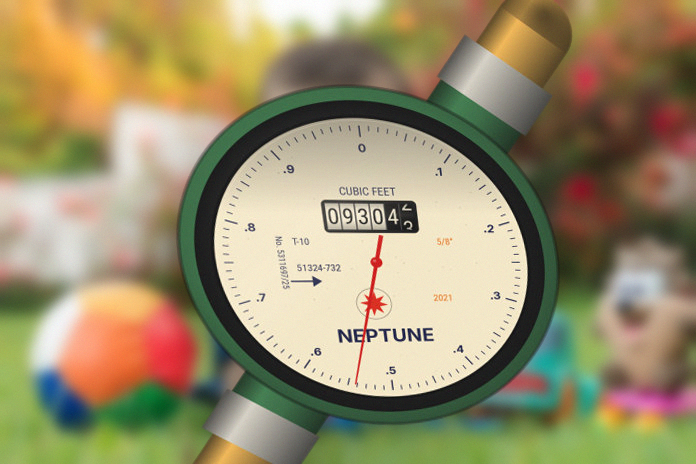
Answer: 93042.54 ft³
